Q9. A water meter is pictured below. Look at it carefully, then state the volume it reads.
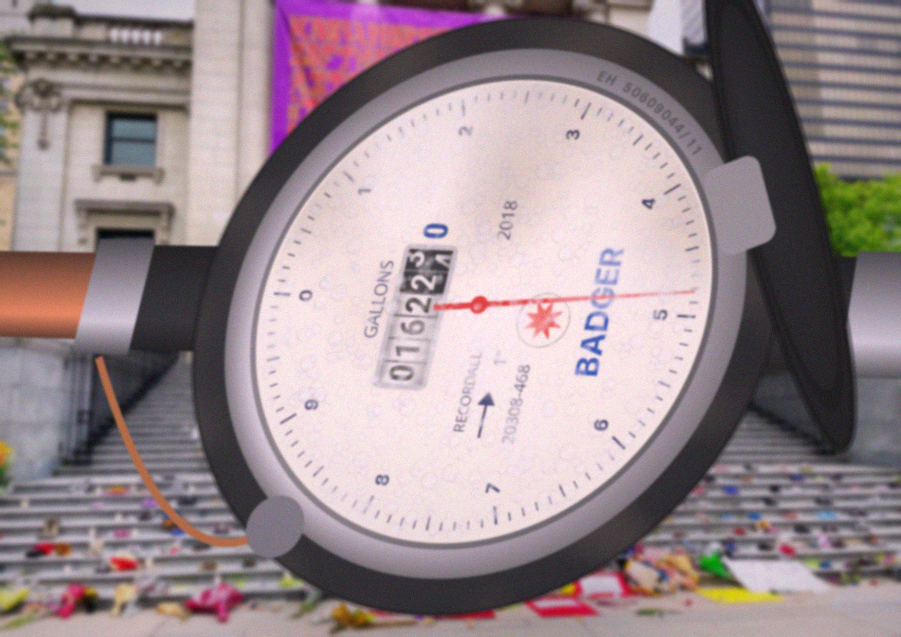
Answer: 162234.8 gal
